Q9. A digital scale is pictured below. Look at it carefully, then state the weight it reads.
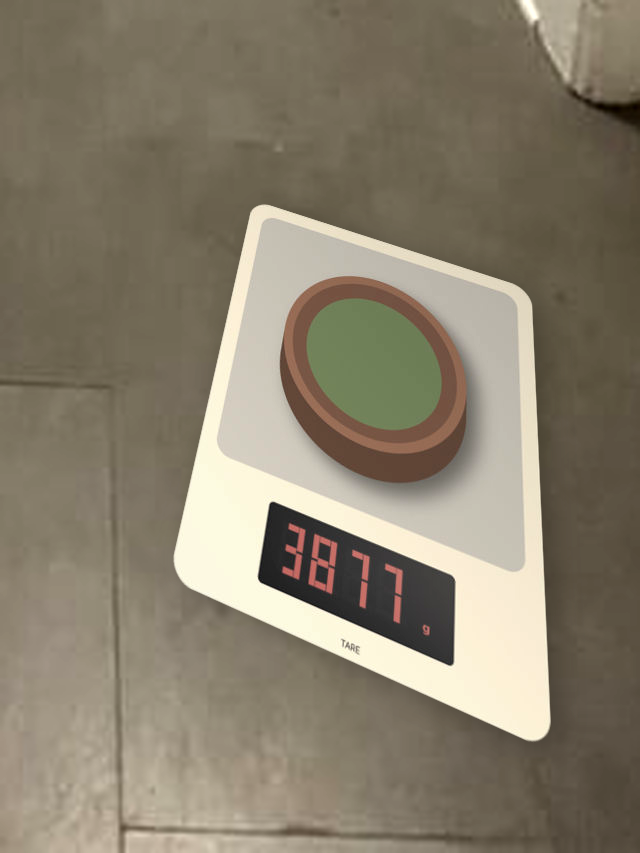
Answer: 3877 g
